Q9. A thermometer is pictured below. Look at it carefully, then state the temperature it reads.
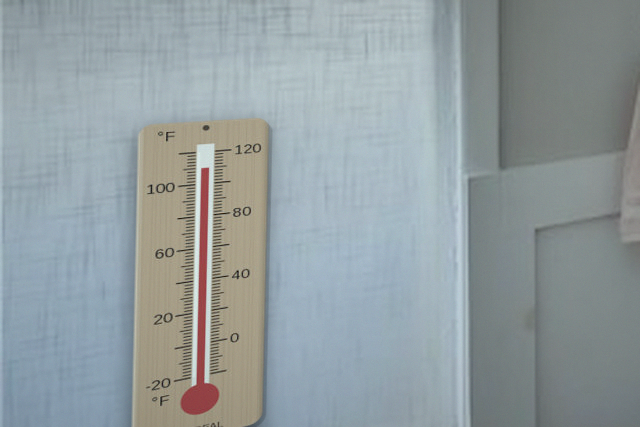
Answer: 110 °F
